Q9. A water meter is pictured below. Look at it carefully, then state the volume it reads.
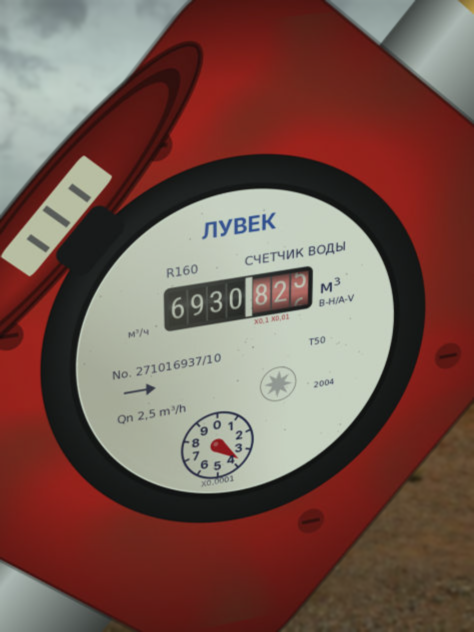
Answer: 6930.8253 m³
